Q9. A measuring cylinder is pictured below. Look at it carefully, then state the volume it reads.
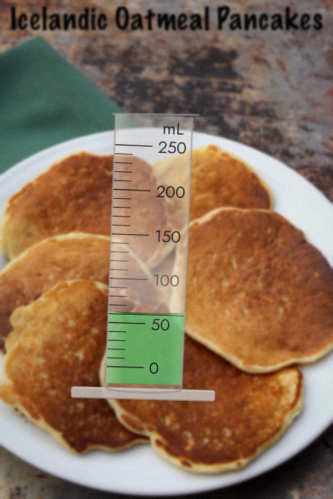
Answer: 60 mL
